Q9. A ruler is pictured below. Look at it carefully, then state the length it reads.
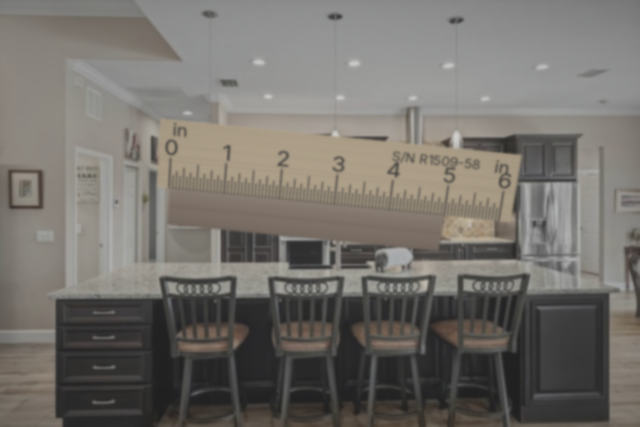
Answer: 5 in
